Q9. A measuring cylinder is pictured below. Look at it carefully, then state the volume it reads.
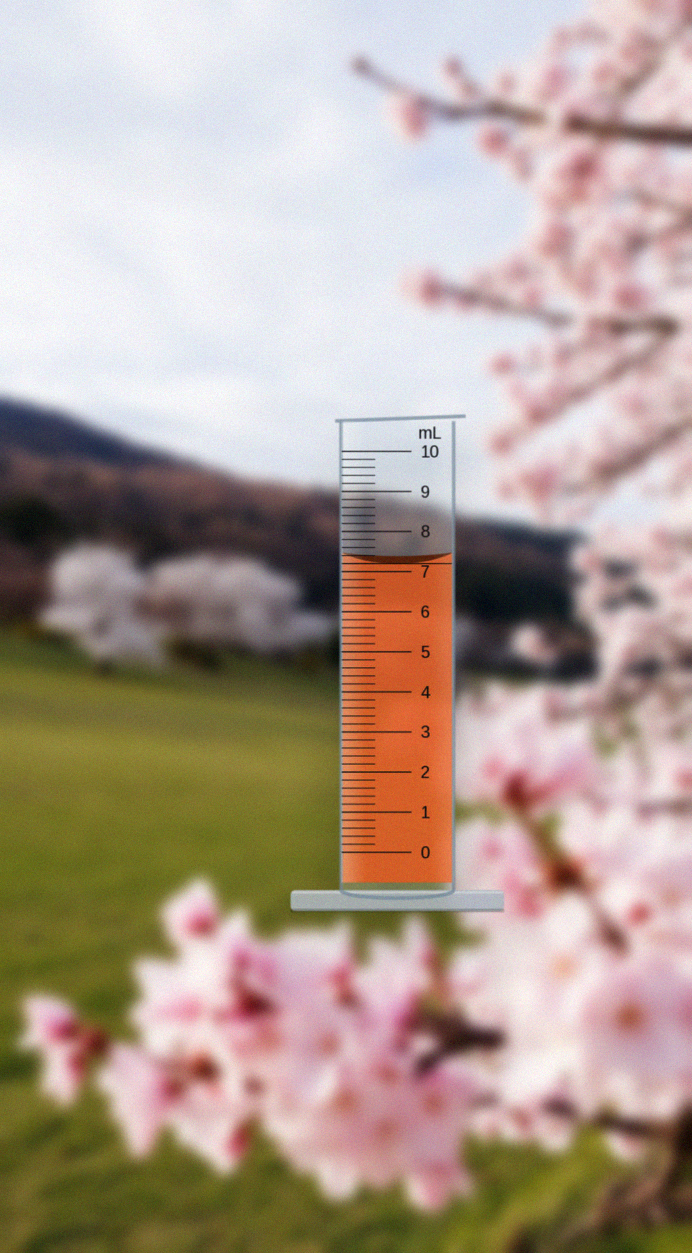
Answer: 7.2 mL
